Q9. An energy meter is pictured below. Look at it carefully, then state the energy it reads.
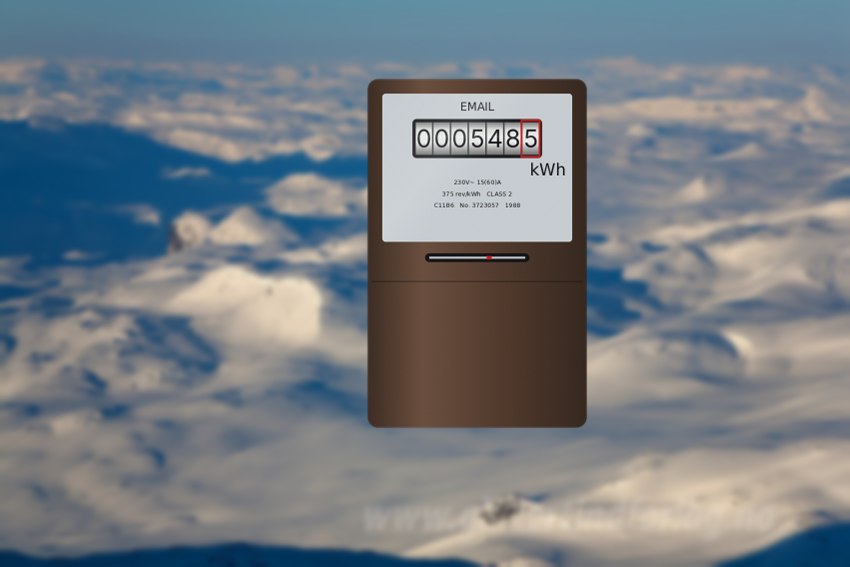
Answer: 548.5 kWh
